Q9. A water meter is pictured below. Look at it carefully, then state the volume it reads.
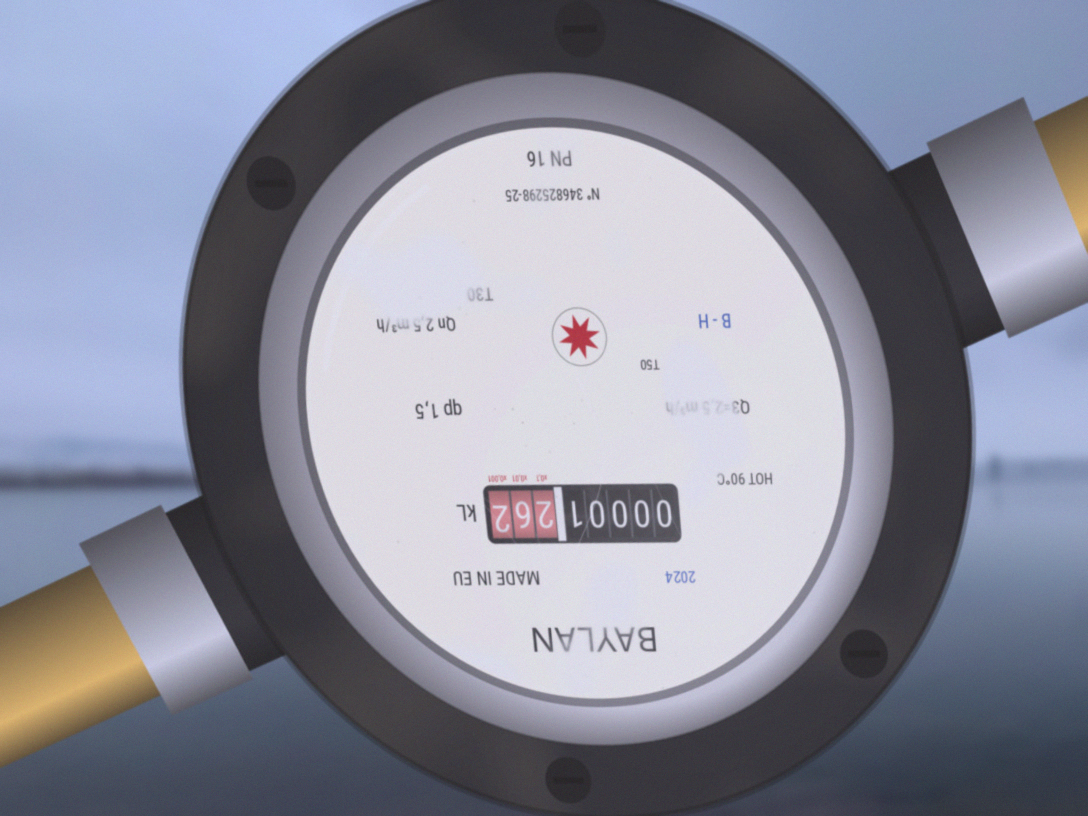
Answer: 1.262 kL
